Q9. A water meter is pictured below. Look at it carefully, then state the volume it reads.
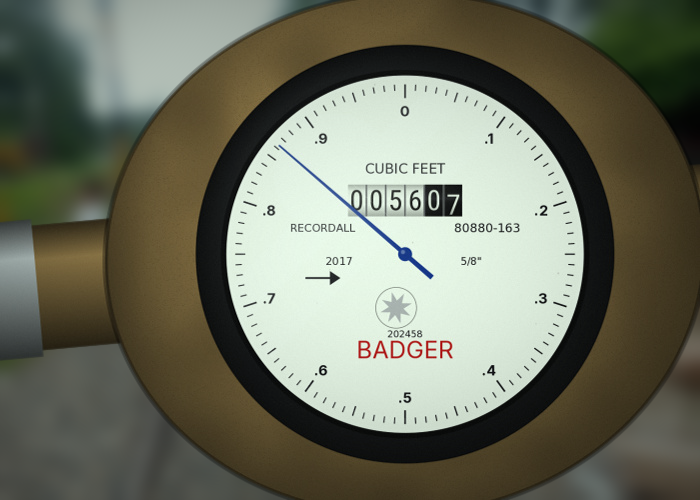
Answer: 5606.86 ft³
